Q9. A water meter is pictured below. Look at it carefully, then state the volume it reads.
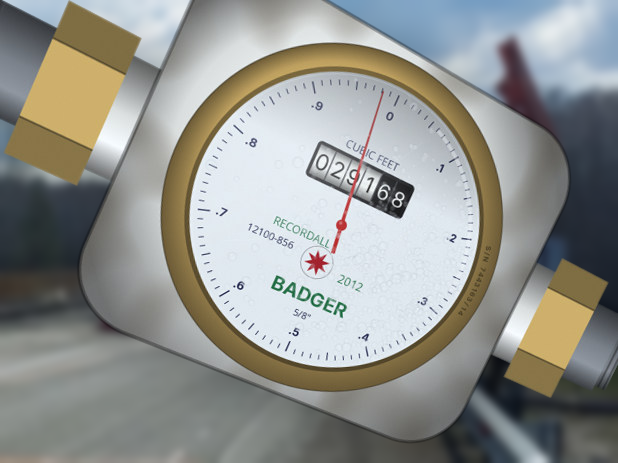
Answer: 29167.98 ft³
